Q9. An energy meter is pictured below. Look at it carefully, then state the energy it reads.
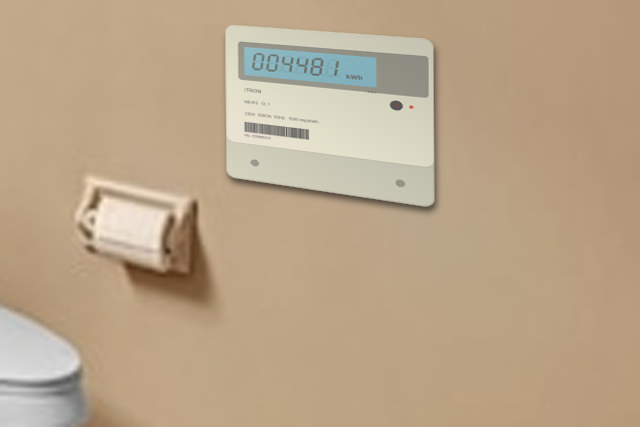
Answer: 4481 kWh
